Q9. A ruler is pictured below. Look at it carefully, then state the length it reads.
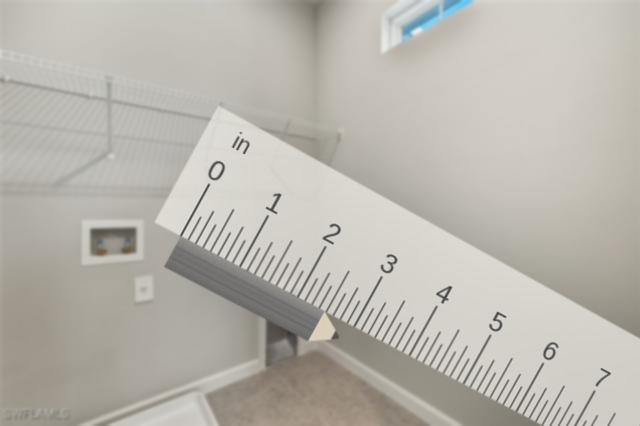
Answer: 2.875 in
